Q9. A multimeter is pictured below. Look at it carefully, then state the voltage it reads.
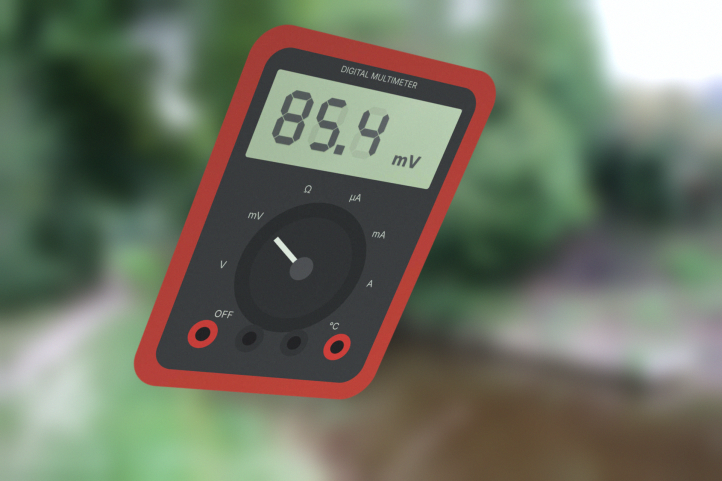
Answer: 85.4 mV
